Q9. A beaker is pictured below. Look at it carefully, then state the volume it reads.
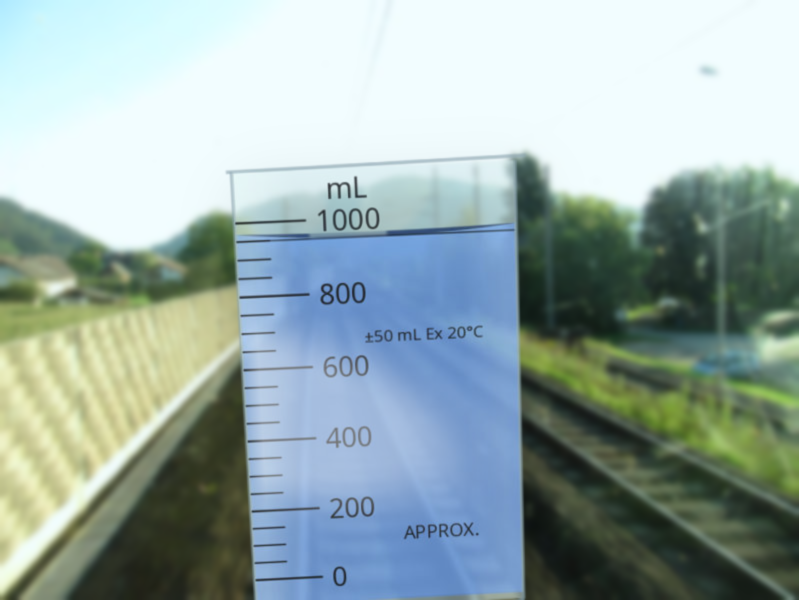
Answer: 950 mL
